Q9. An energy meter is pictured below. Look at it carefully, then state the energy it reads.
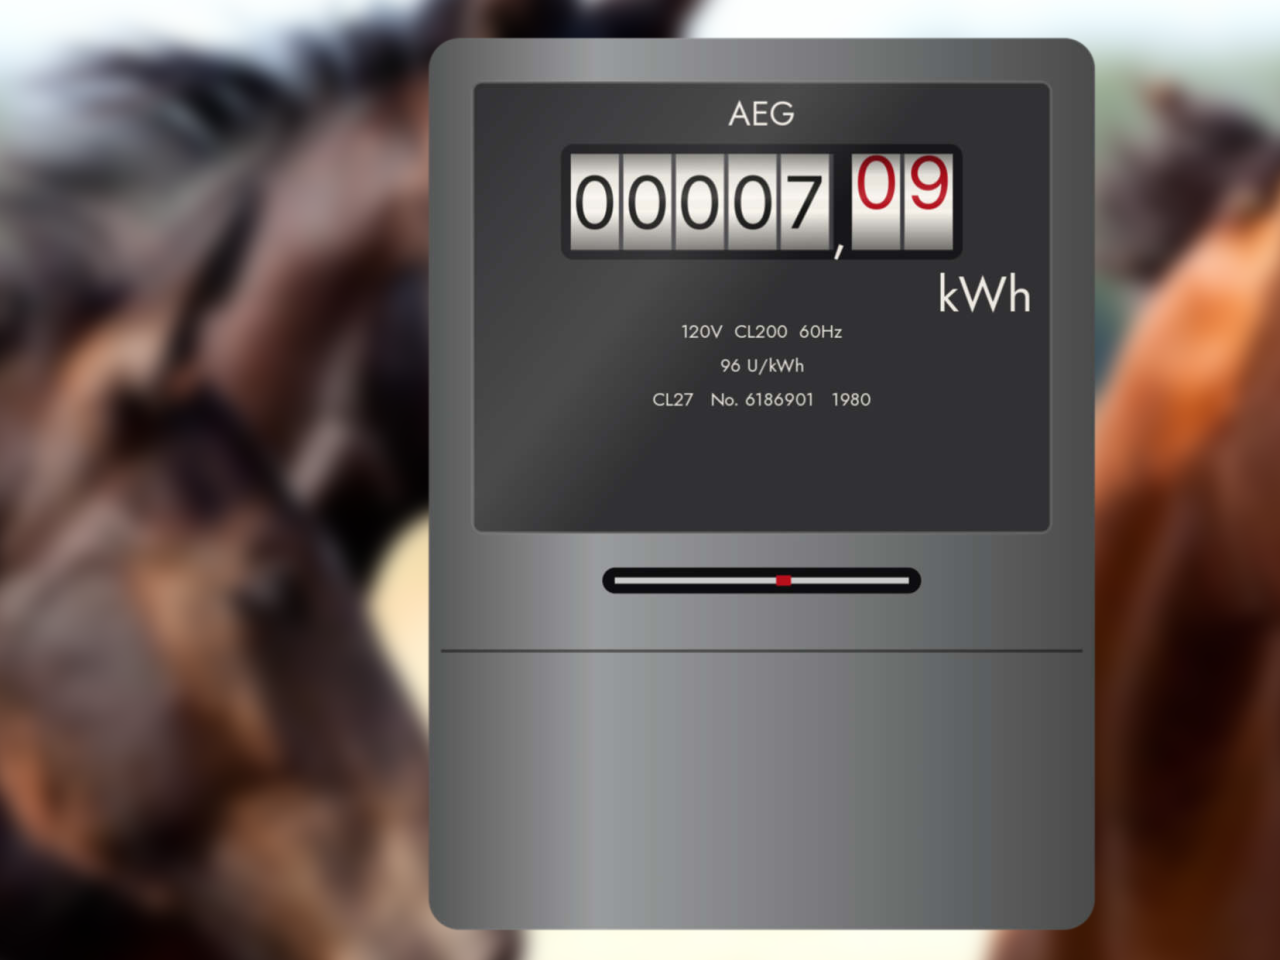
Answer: 7.09 kWh
